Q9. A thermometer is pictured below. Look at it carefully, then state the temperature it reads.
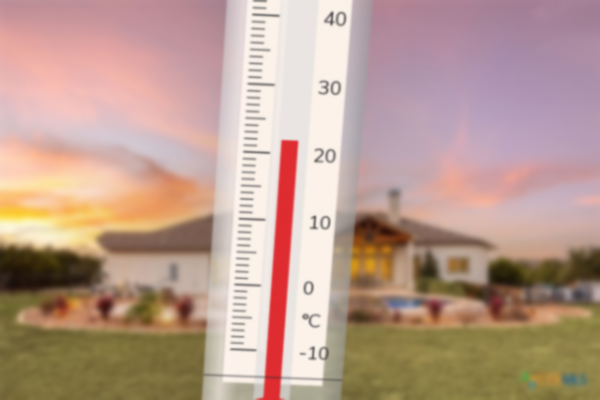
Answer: 22 °C
